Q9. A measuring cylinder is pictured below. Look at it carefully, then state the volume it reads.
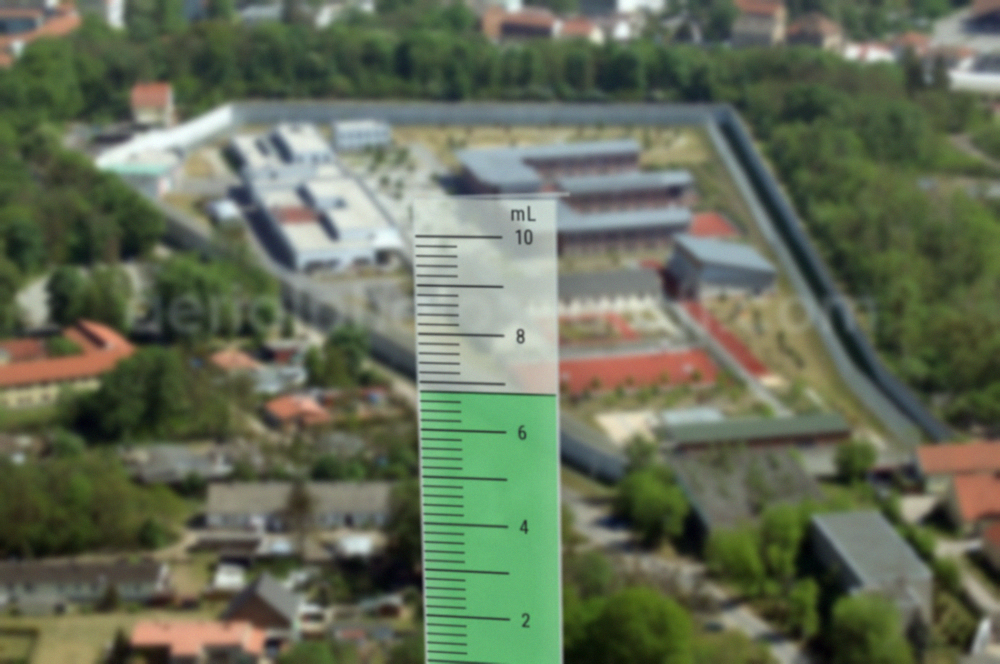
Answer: 6.8 mL
